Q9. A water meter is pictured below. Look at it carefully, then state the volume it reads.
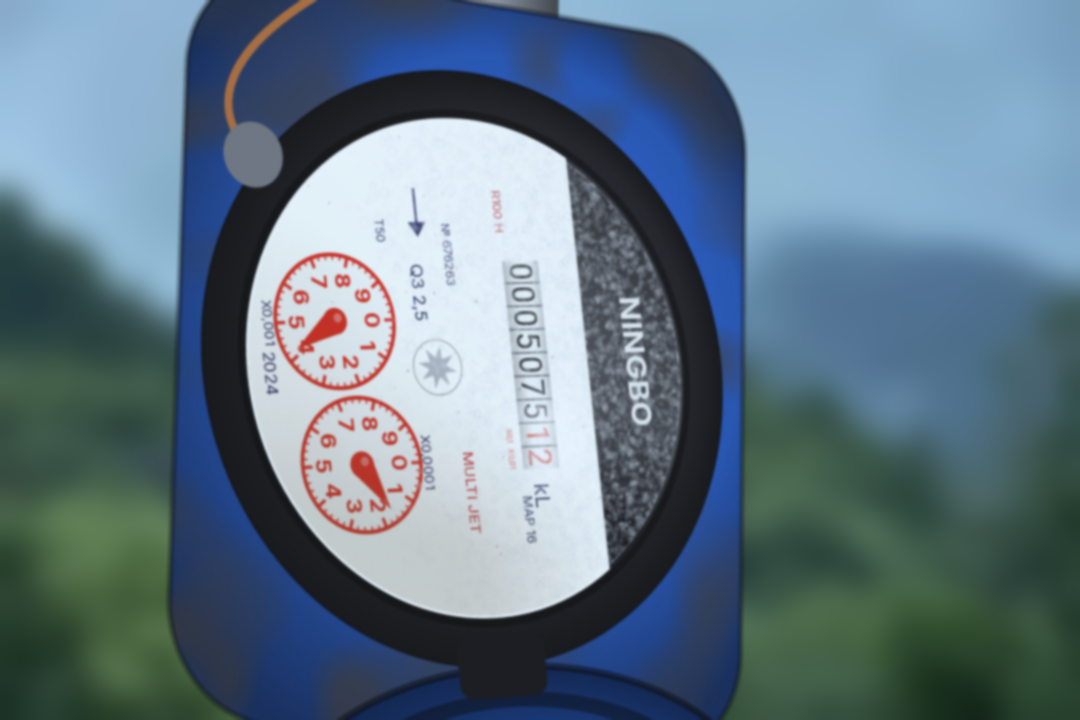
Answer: 5075.1241 kL
